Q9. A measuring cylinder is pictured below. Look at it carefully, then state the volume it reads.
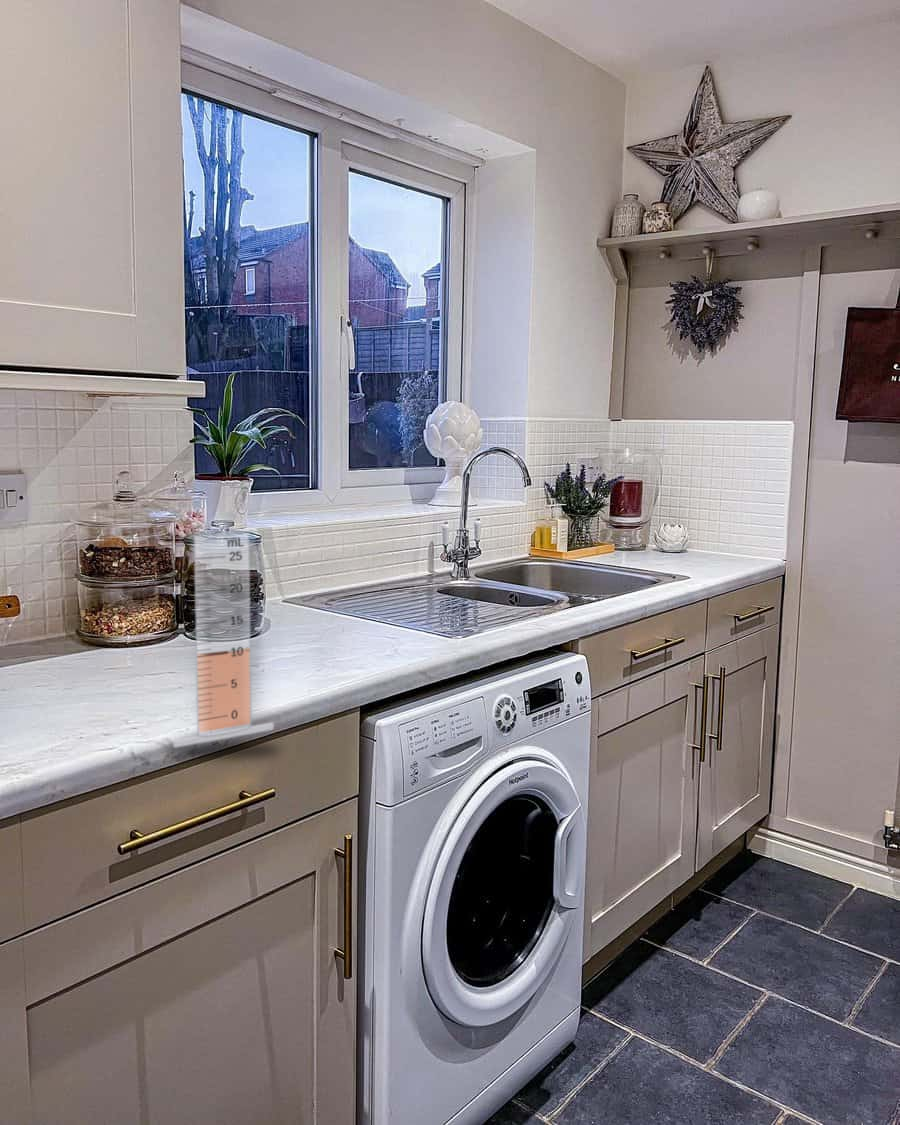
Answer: 10 mL
